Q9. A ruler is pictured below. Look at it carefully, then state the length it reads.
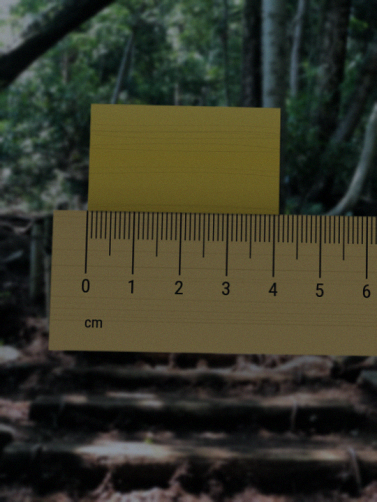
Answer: 4.1 cm
